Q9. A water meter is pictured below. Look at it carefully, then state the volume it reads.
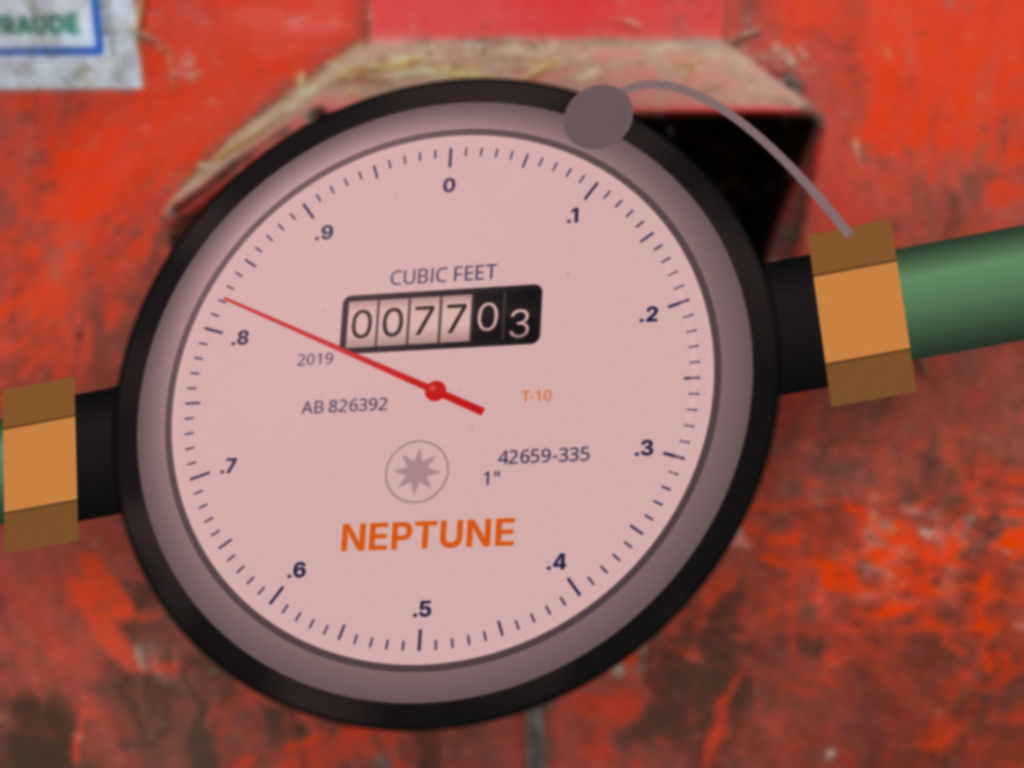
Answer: 7702.82 ft³
